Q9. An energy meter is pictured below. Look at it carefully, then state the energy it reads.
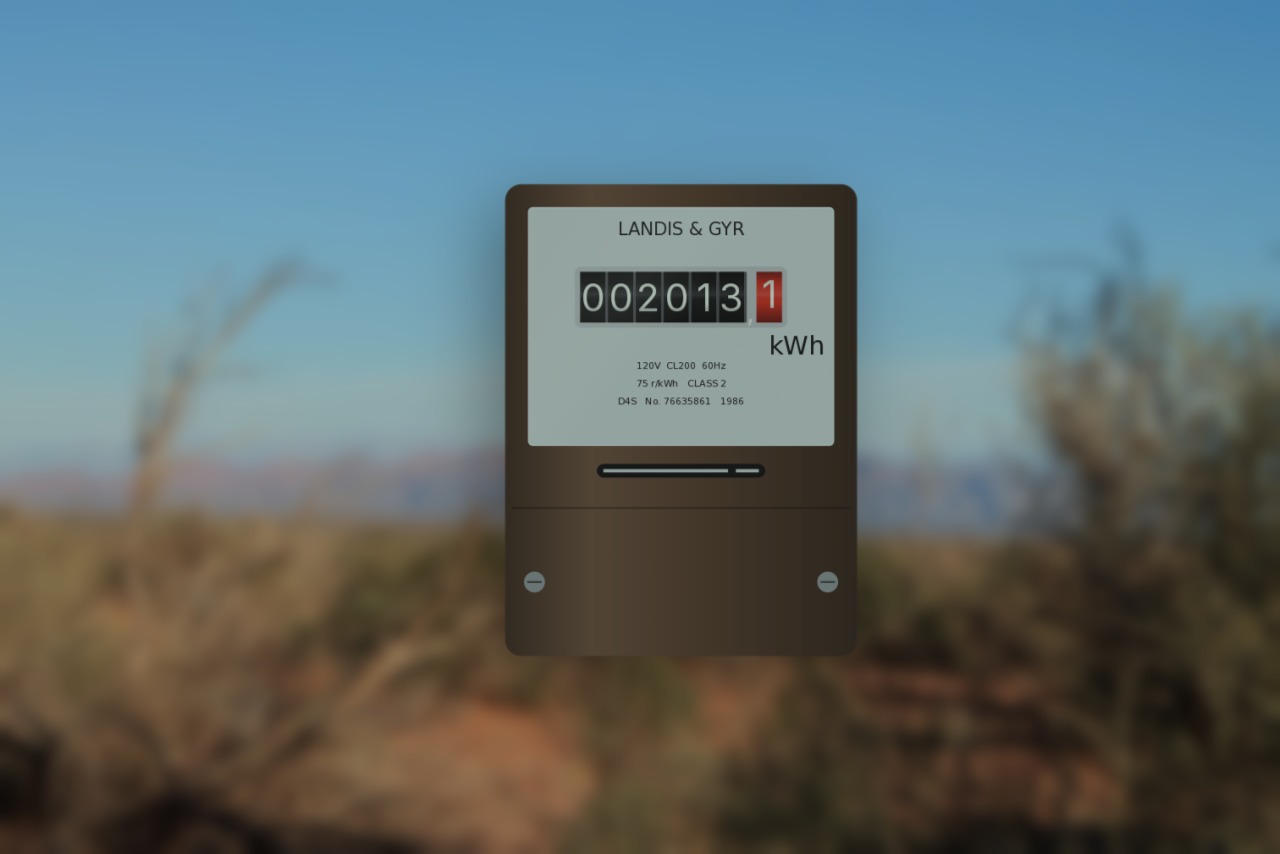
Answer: 2013.1 kWh
